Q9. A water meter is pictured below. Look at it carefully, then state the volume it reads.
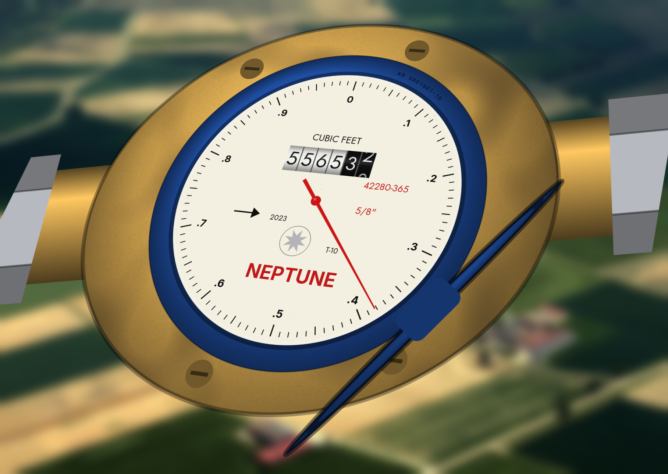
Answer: 556532.38 ft³
